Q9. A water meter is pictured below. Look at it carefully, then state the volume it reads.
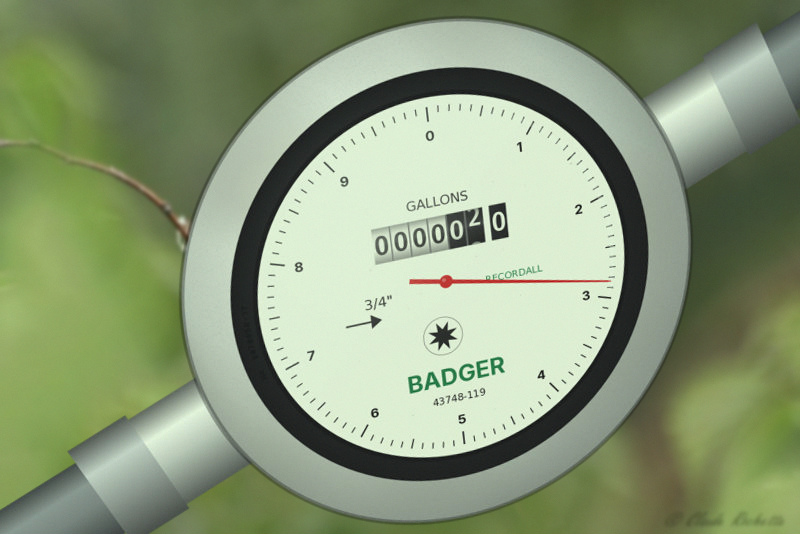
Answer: 22.8 gal
